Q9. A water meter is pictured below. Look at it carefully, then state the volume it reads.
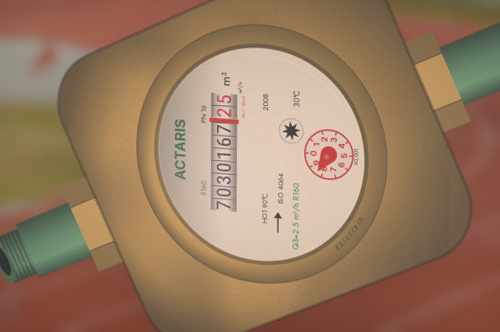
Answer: 7030167.258 m³
